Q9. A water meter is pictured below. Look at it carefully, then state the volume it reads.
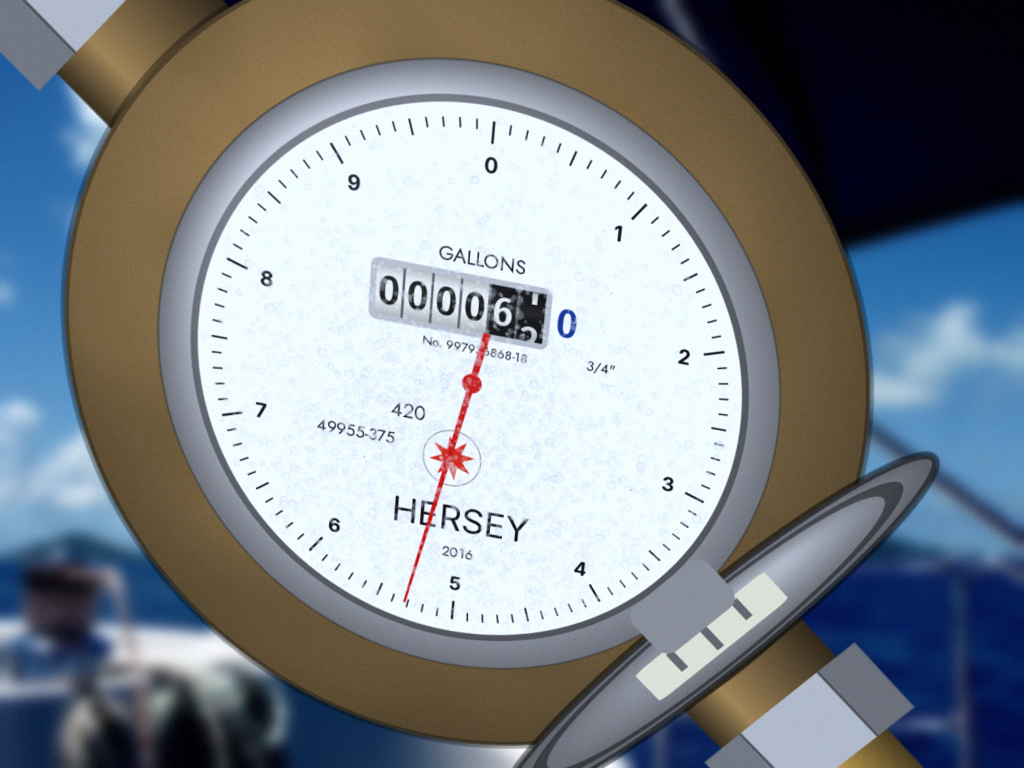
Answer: 615.3 gal
